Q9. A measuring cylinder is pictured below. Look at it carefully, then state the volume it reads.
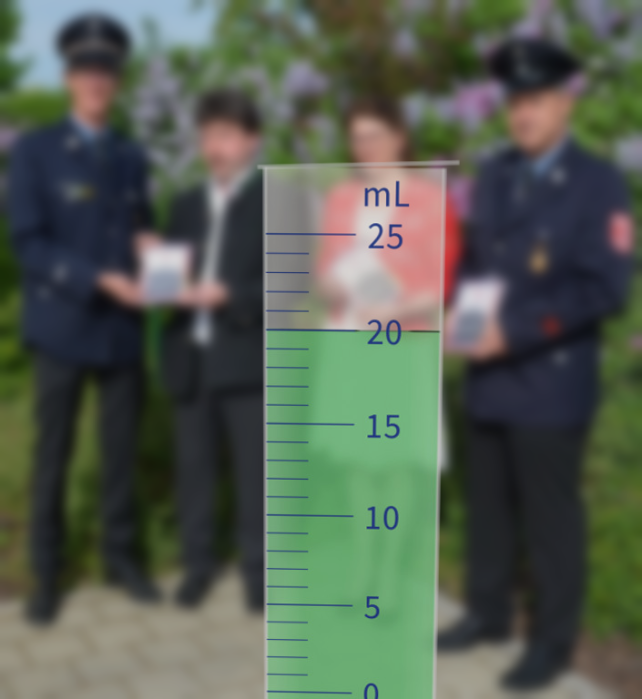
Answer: 20 mL
